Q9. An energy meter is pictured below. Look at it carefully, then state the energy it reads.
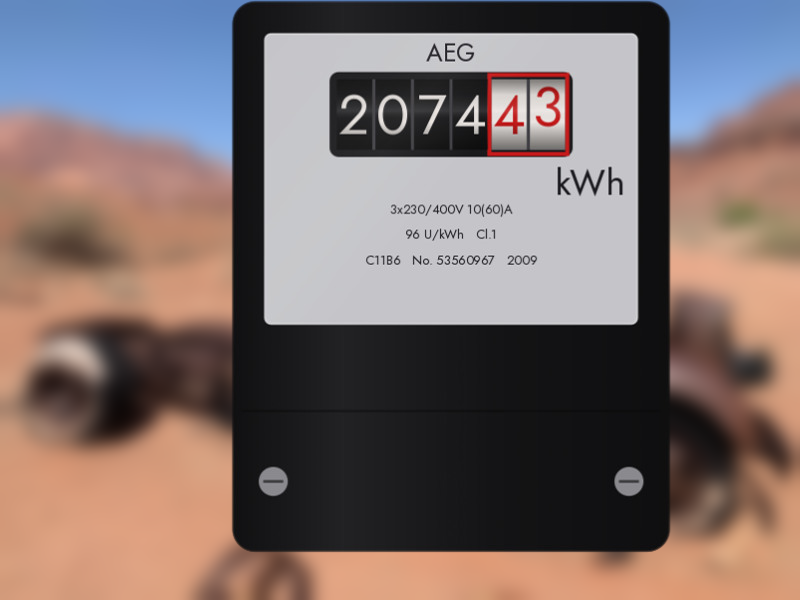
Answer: 2074.43 kWh
